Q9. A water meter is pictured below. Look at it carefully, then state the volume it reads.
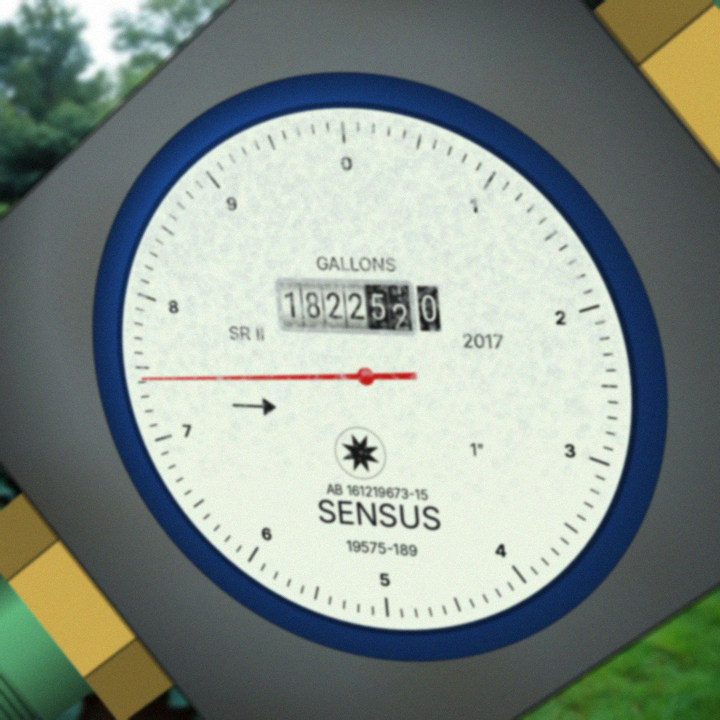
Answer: 1822517.4 gal
